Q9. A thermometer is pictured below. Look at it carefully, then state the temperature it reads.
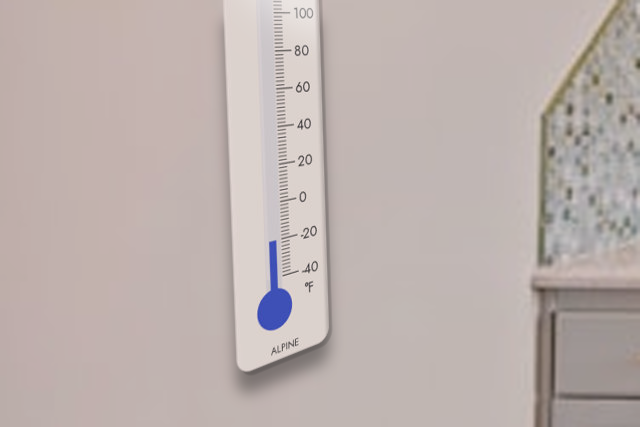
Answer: -20 °F
